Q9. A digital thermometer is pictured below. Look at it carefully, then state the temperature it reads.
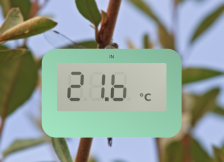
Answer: 21.6 °C
